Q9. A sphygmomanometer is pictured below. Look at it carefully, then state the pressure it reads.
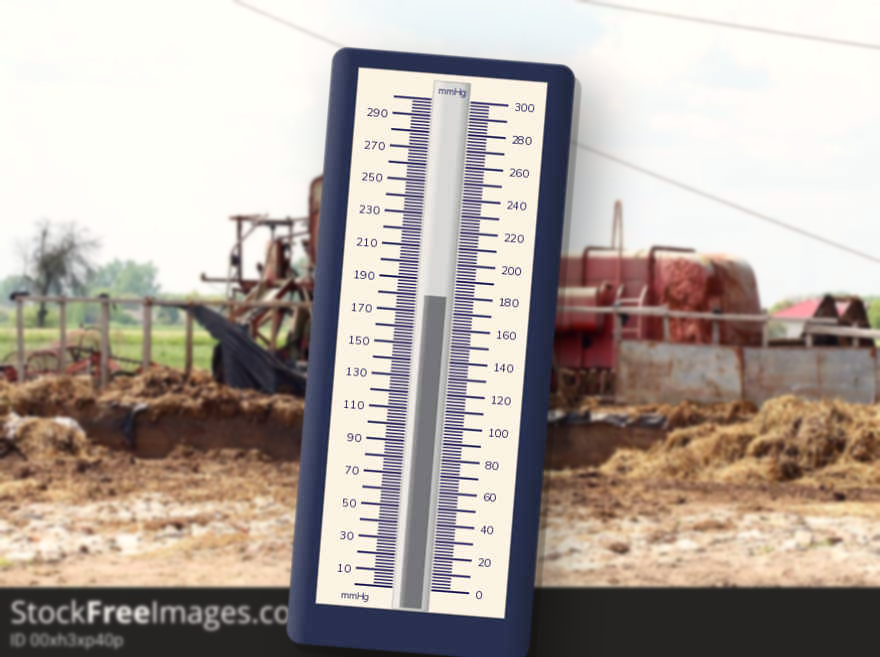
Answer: 180 mmHg
